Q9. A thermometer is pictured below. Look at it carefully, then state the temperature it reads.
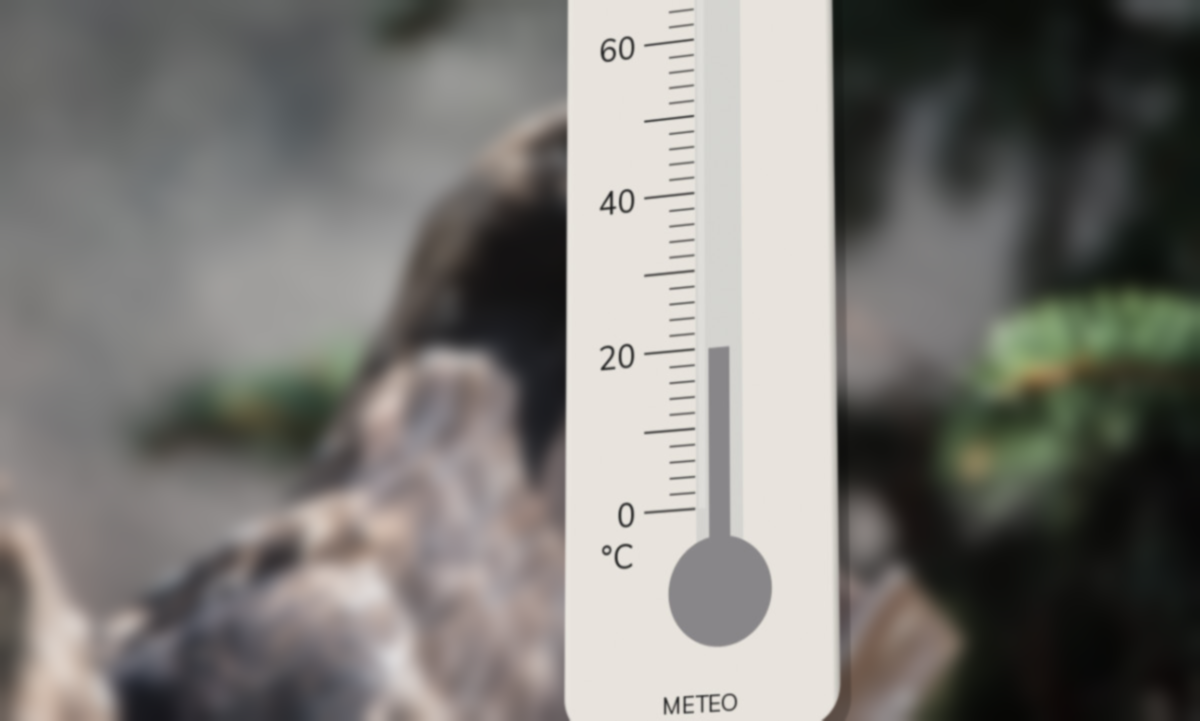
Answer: 20 °C
